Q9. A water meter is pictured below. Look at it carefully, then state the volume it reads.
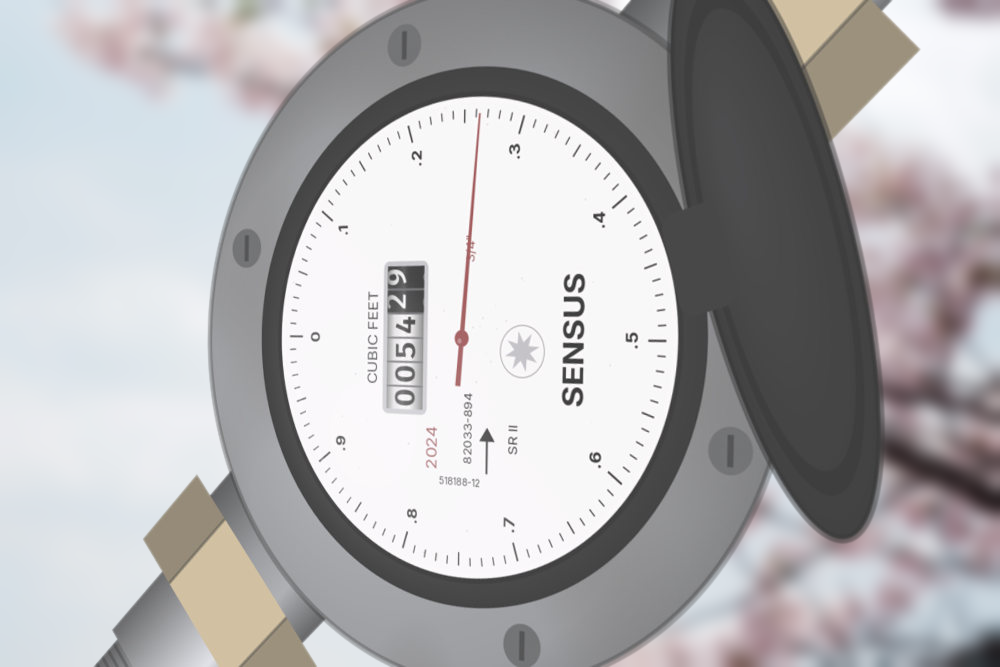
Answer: 5429.26 ft³
